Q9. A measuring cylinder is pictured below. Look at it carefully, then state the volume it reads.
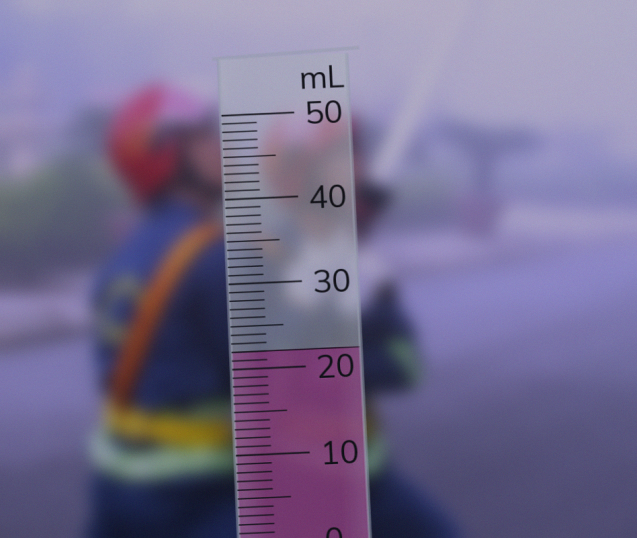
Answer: 22 mL
